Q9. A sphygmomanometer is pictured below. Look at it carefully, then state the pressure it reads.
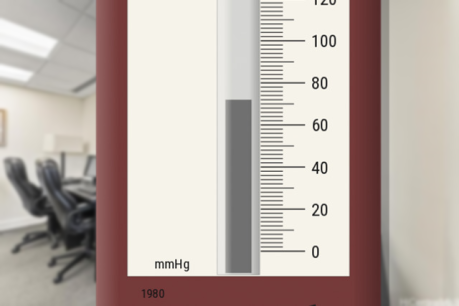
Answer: 72 mmHg
